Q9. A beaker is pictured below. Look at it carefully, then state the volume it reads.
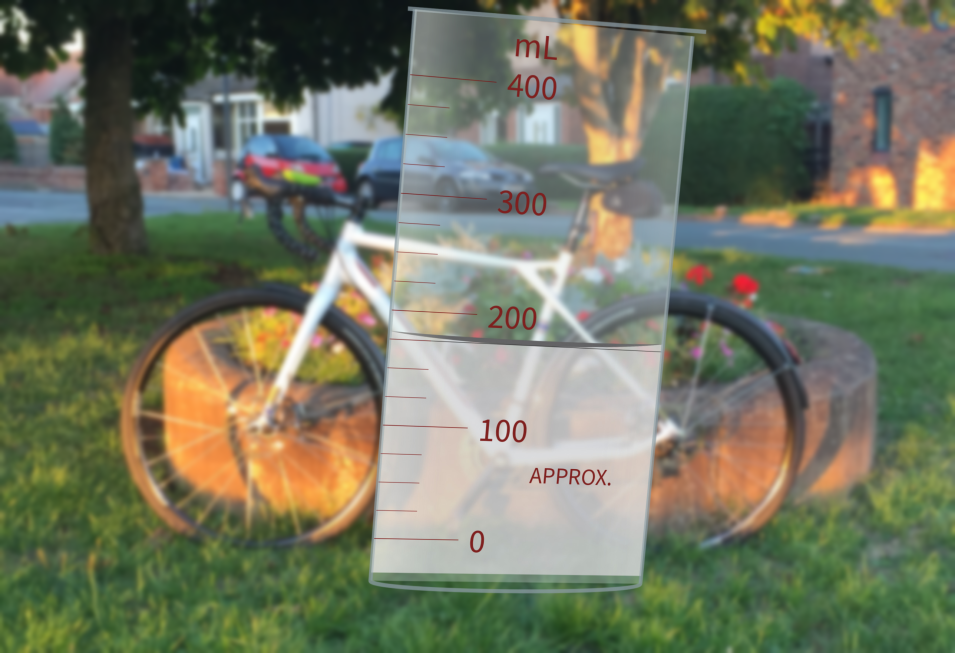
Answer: 175 mL
